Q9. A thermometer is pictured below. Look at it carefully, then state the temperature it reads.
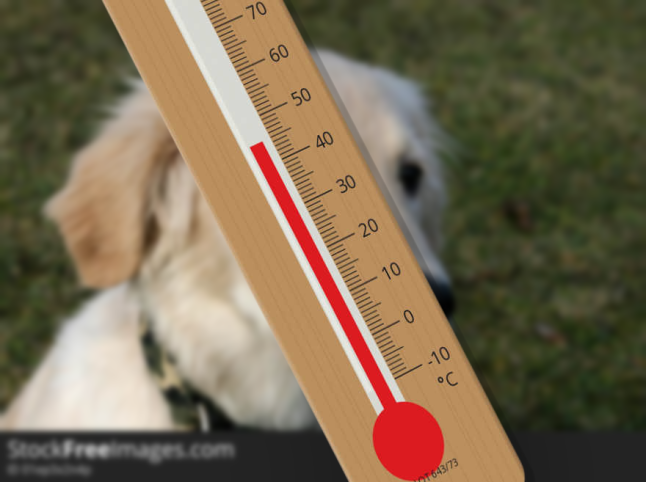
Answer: 45 °C
